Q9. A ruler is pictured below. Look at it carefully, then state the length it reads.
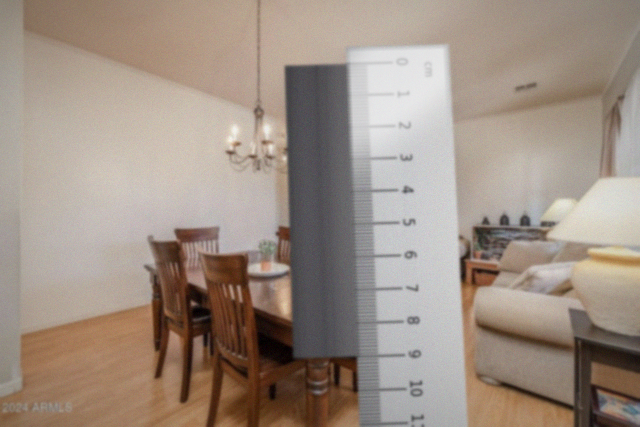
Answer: 9 cm
